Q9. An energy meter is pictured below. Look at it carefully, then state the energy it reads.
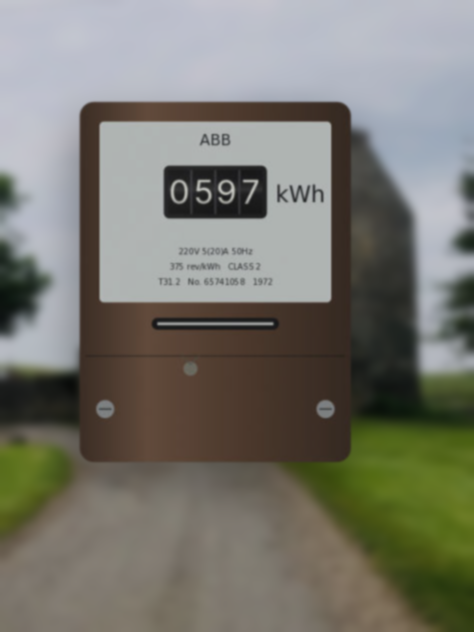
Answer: 597 kWh
